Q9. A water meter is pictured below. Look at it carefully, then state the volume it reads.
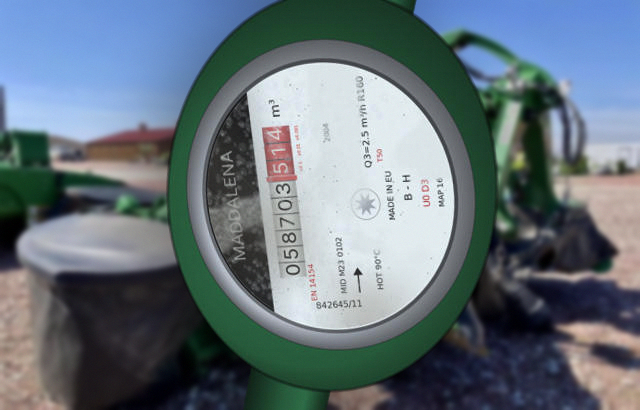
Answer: 58703.514 m³
